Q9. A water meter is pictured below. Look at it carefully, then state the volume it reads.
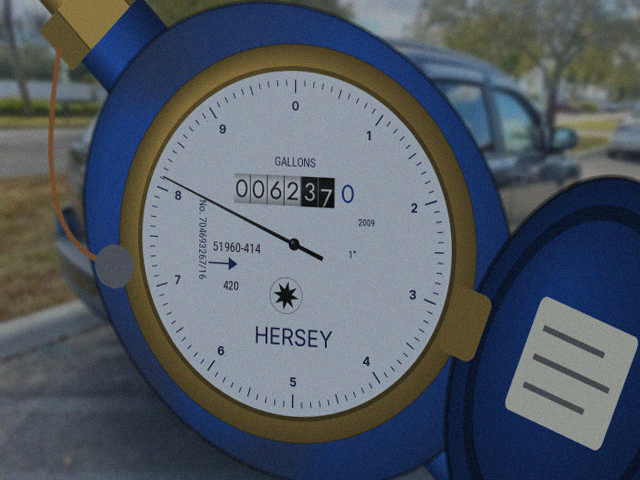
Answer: 62368.1 gal
